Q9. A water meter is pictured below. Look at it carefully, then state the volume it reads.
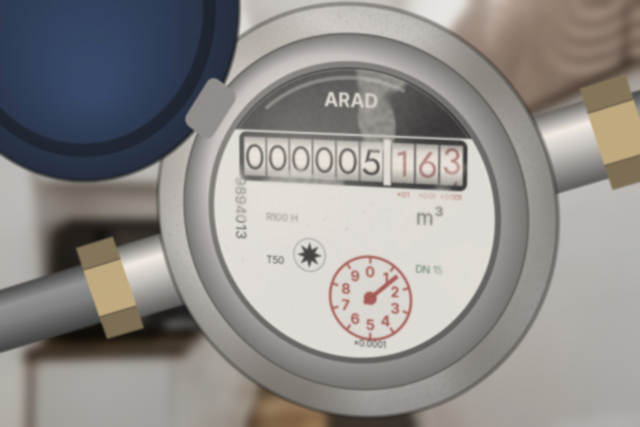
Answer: 5.1631 m³
